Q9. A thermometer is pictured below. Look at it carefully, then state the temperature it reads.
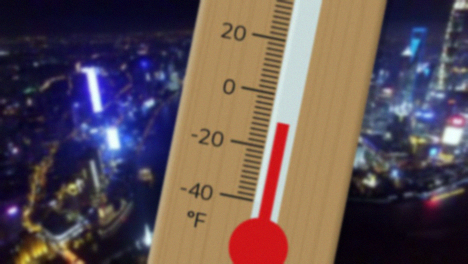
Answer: -10 °F
